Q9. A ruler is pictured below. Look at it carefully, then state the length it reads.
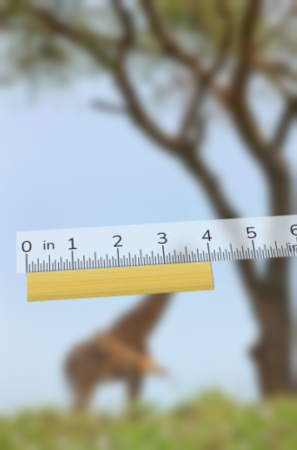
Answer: 4 in
